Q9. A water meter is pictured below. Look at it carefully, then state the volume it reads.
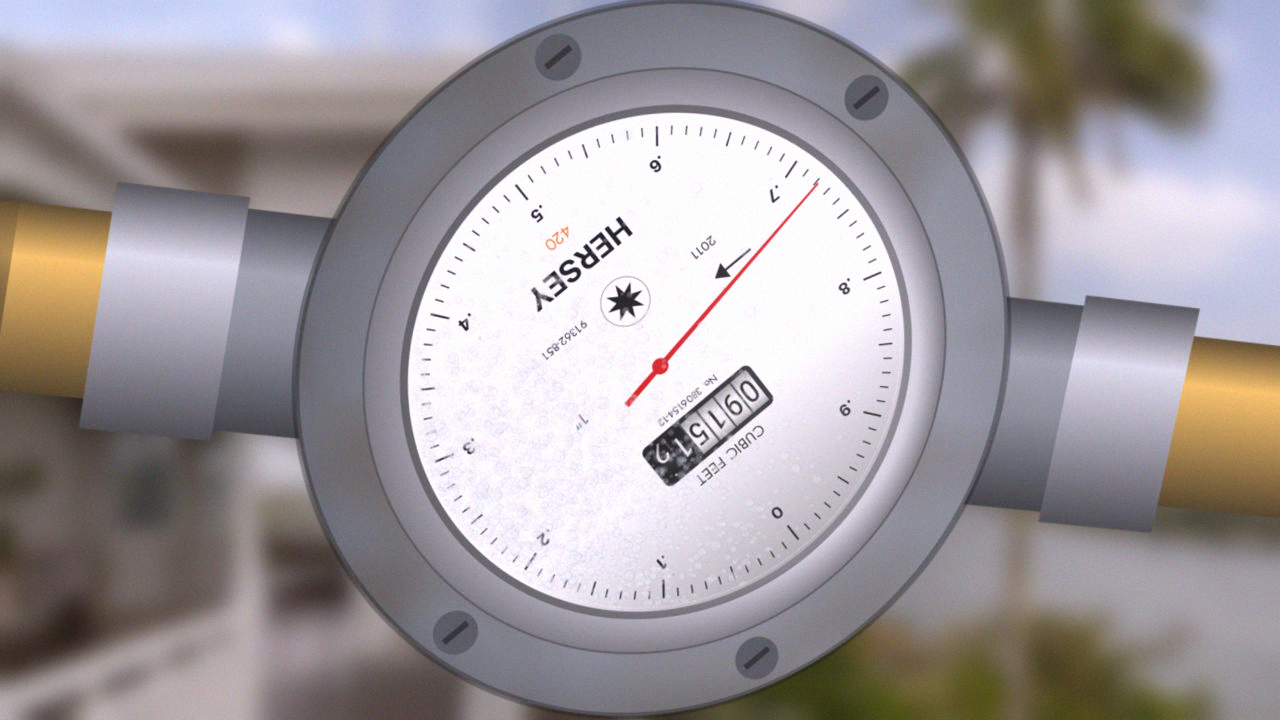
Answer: 91511.72 ft³
